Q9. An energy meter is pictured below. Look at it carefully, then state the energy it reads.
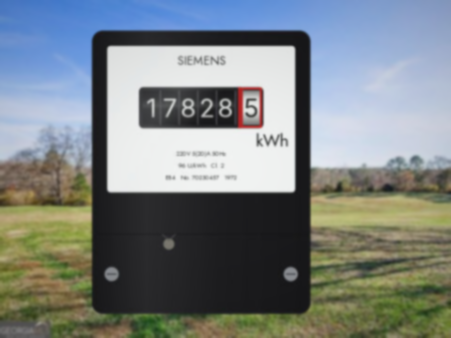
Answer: 17828.5 kWh
